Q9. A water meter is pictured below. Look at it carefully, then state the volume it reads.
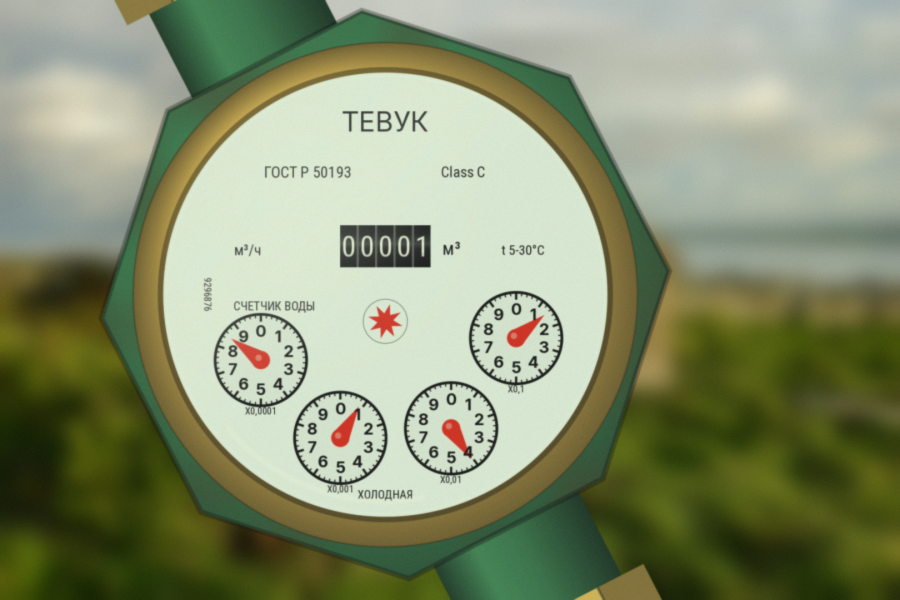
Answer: 1.1408 m³
